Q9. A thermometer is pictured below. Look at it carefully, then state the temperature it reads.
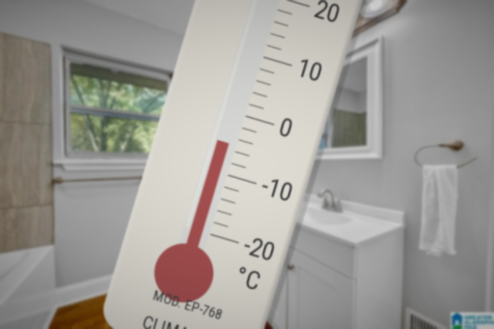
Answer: -5 °C
